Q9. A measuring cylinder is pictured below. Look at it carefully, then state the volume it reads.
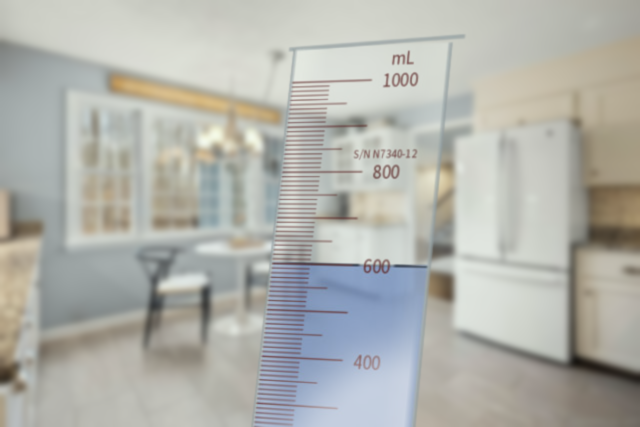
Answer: 600 mL
